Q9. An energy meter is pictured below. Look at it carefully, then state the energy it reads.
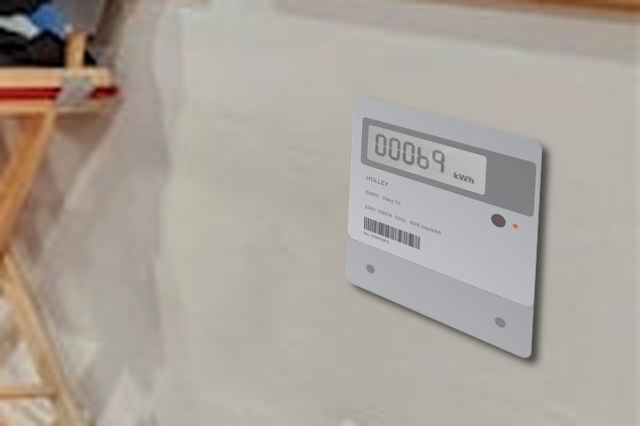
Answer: 69 kWh
